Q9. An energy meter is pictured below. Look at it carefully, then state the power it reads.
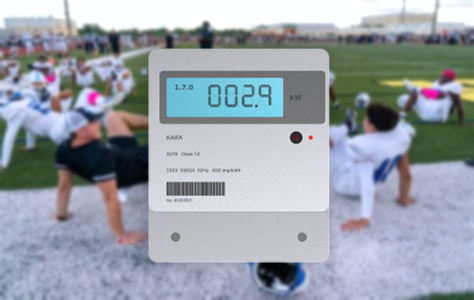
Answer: 2.9 kW
